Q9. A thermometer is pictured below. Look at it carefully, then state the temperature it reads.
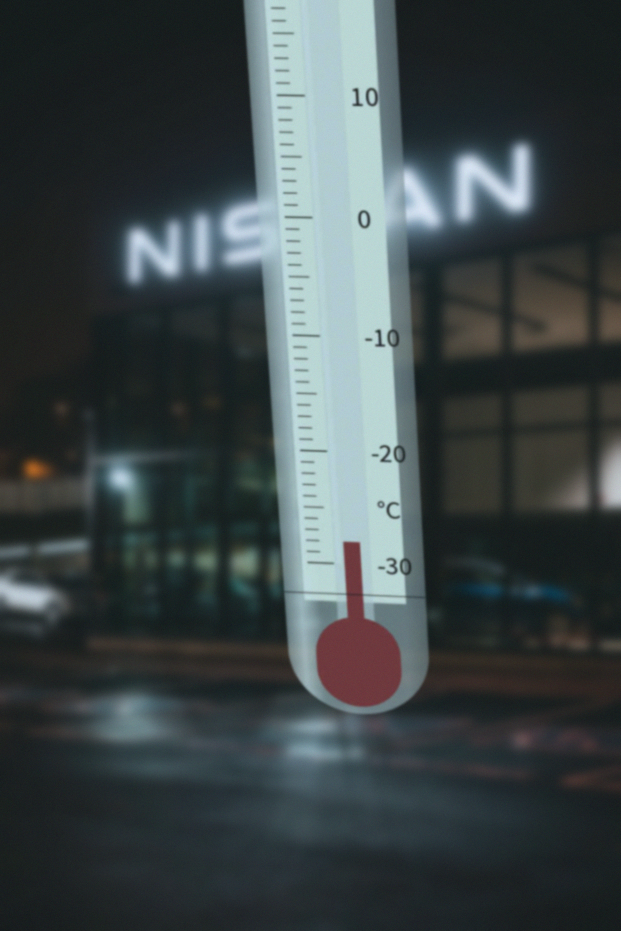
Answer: -28 °C
